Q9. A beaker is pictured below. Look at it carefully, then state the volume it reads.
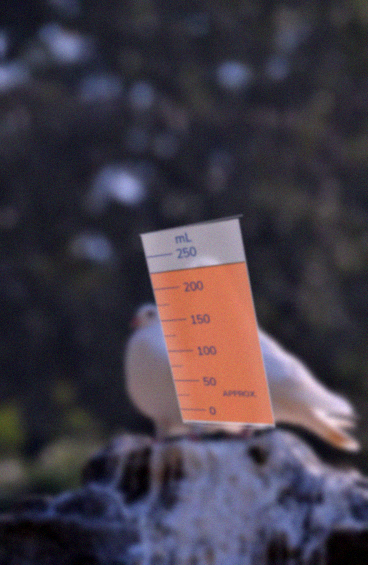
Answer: 225 mL
